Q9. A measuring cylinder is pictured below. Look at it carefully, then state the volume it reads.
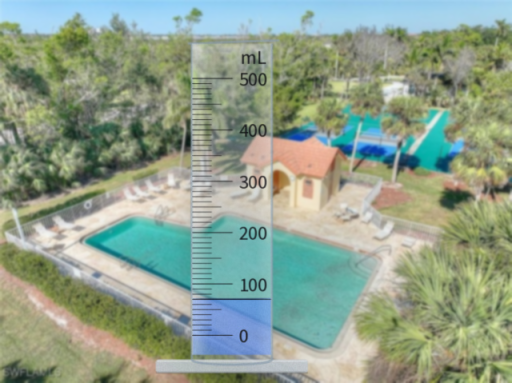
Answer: 70 mL
